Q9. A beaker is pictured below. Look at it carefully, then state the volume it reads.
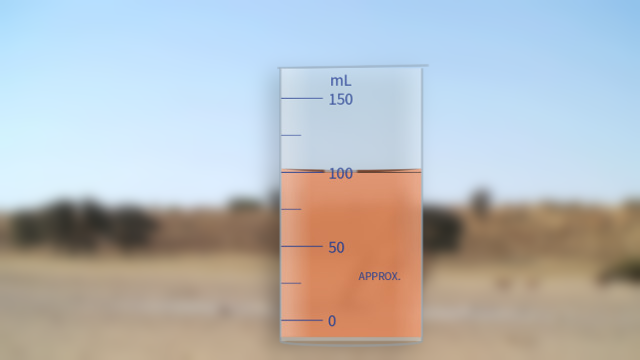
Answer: 100 mL
